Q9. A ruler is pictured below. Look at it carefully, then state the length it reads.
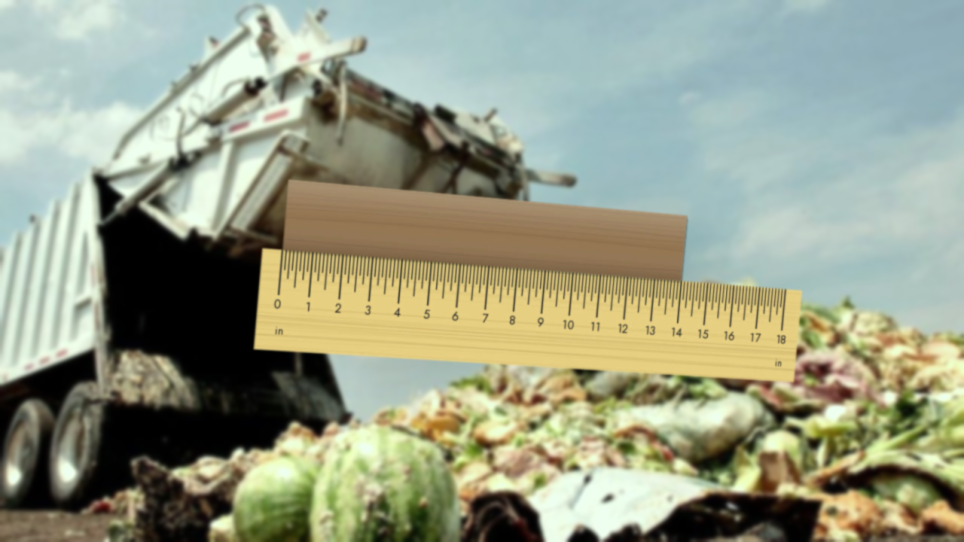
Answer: 14 in
